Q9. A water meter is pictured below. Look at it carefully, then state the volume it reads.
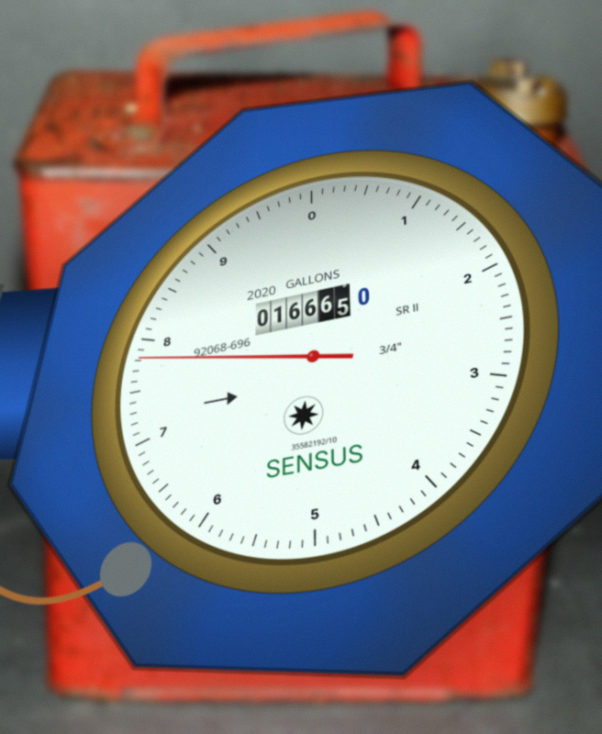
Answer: 166647.8 gal
